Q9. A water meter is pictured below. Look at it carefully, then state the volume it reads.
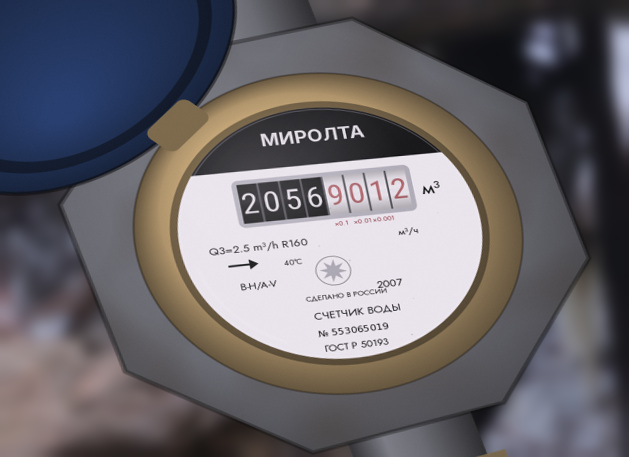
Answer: 2056.9012 m³
